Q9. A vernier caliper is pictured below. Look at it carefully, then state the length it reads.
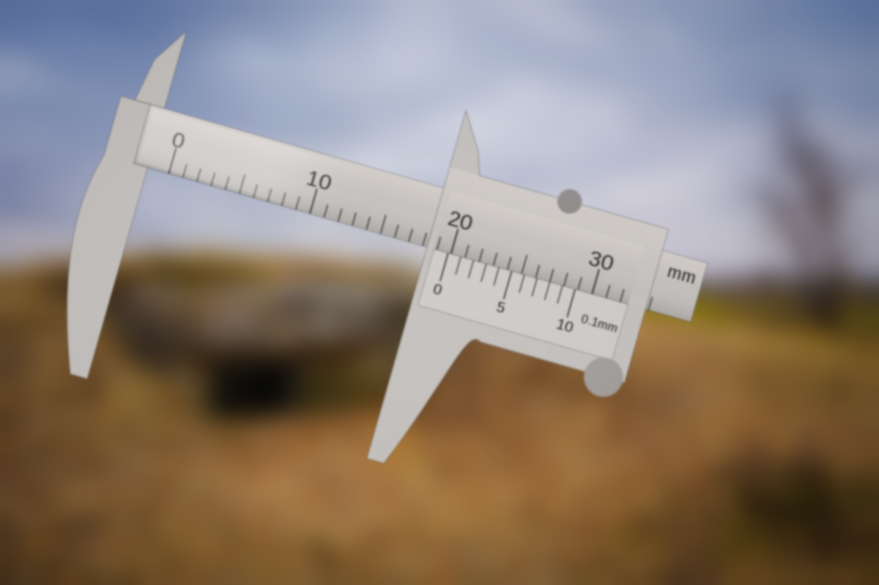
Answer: 19.8 mm
